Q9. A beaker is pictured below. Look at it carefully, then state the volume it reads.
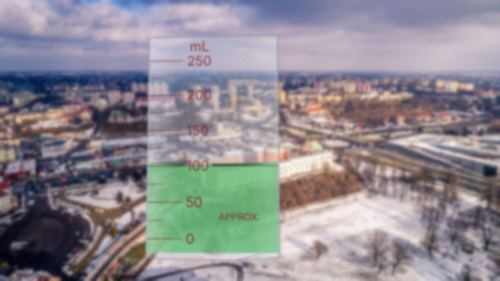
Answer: 100 mL
